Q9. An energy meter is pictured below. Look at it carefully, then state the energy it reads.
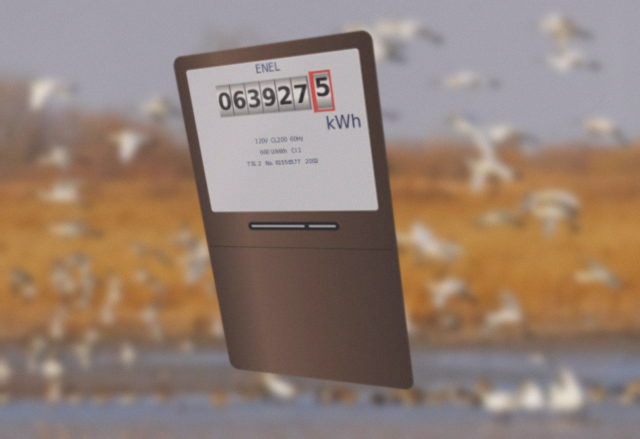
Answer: 63927.5 kWh
